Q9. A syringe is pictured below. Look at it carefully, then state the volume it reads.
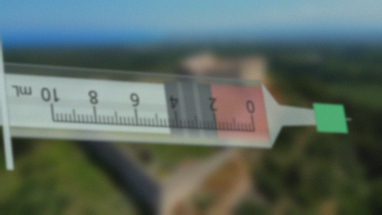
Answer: 2 mL
